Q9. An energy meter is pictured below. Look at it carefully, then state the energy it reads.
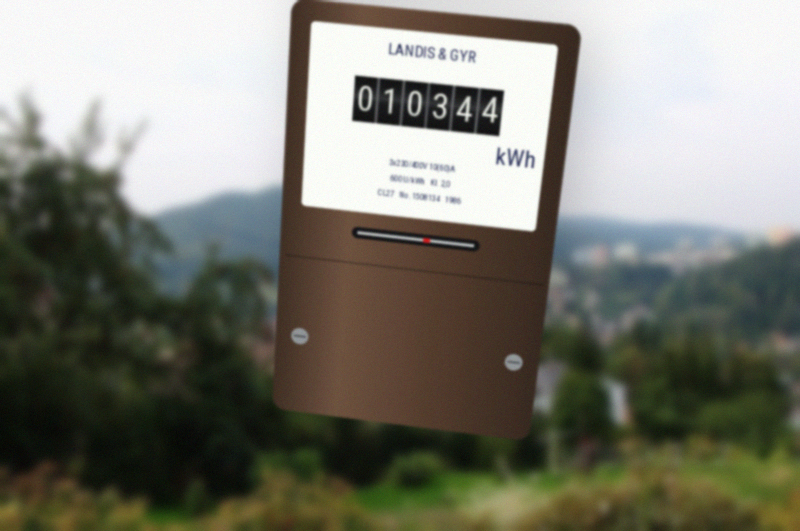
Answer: 10344 kWh
